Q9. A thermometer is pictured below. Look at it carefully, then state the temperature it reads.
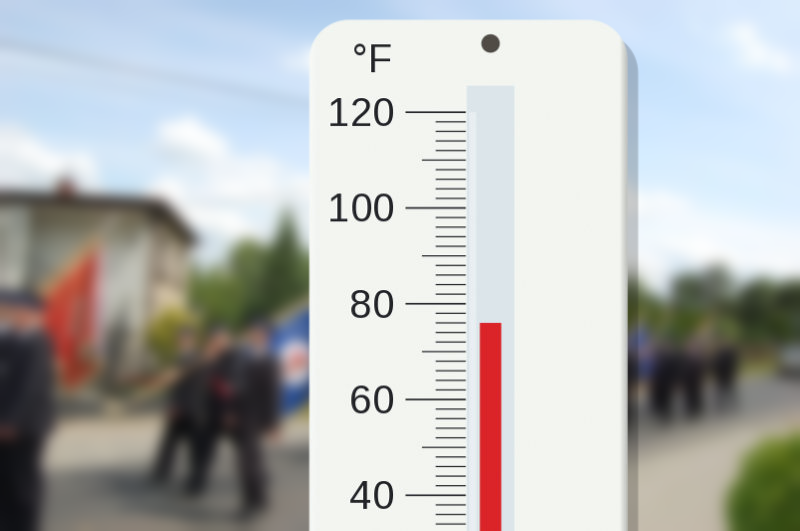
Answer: 76 °F
